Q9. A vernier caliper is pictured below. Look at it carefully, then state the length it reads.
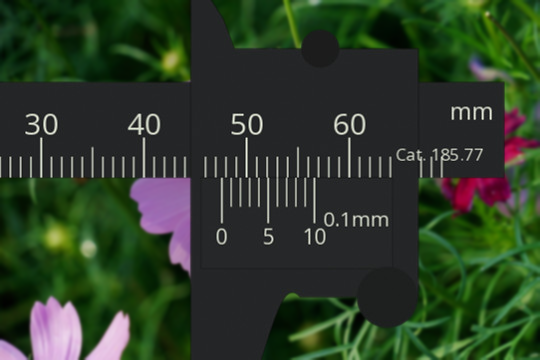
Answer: 47.6 mm
